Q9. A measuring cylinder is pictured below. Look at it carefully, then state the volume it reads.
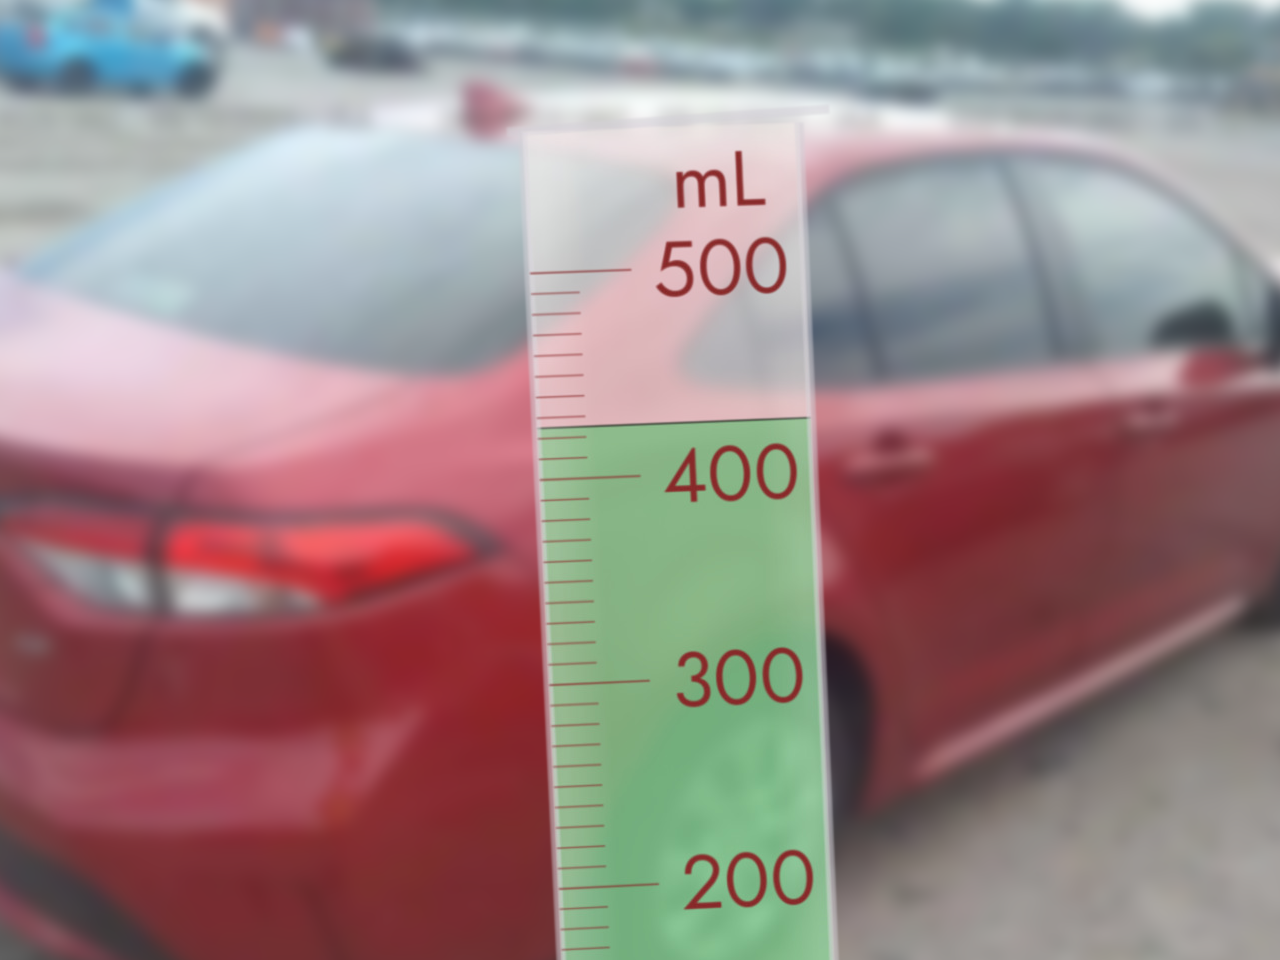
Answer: 425 mL
